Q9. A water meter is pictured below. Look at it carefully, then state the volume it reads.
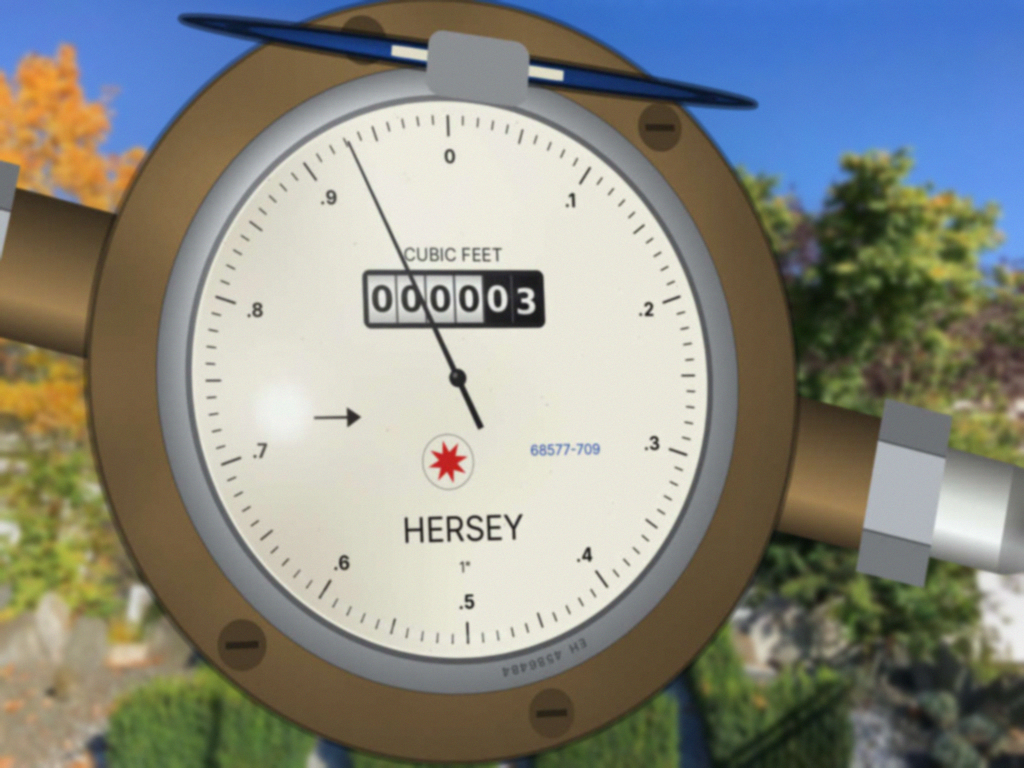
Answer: 2.93 ft³
